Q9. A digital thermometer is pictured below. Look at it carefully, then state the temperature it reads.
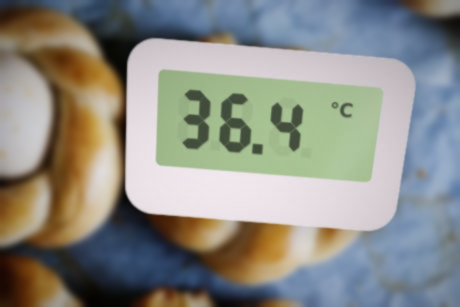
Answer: 36.4 °C
